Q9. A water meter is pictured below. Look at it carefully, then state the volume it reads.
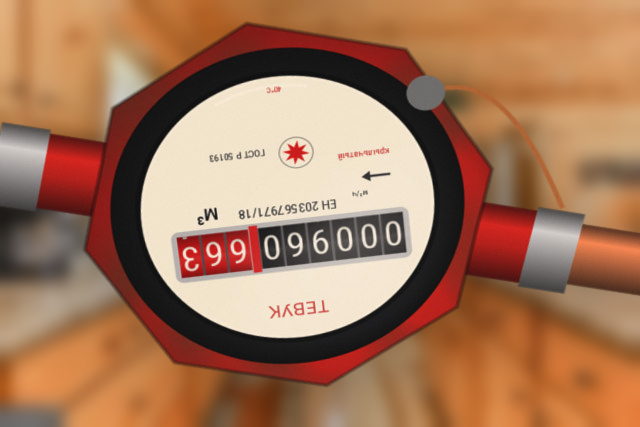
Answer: 960.663 m³
